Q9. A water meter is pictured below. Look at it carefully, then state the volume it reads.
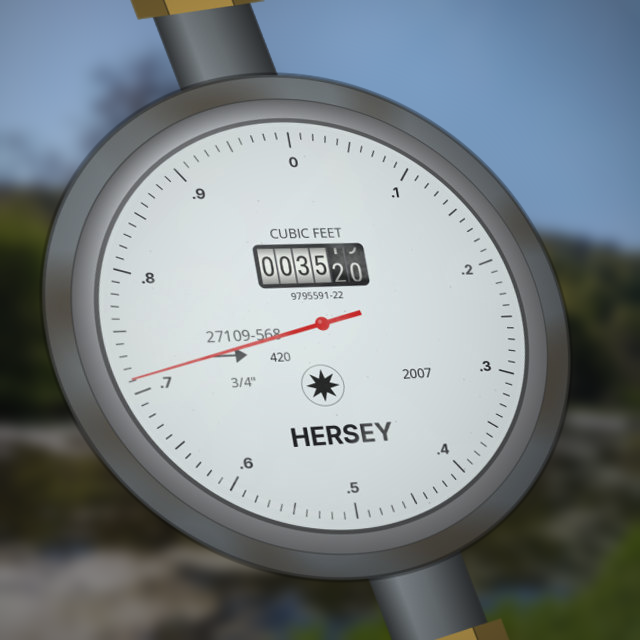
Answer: 3519.71 ft³
